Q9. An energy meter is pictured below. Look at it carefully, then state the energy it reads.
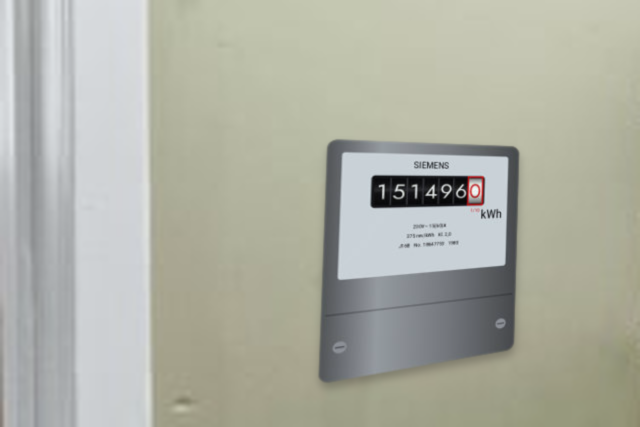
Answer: 151496.0 kWh
